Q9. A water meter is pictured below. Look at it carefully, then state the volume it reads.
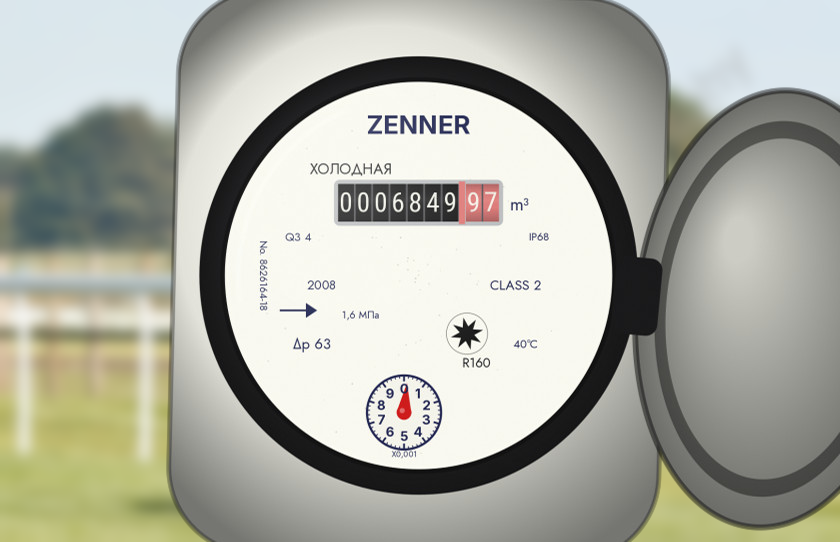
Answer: 6849.970 m³
